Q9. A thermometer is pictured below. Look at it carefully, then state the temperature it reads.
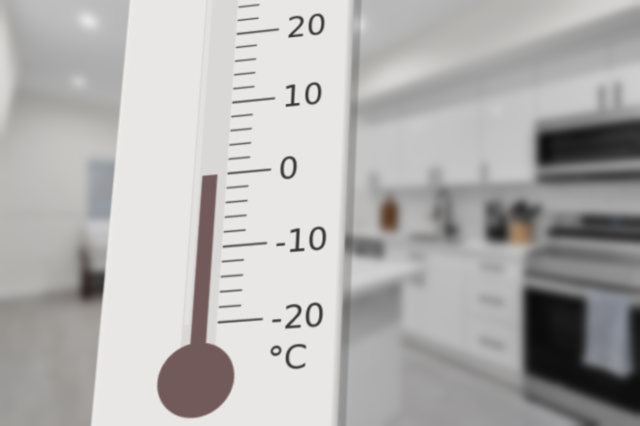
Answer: 0 °C
